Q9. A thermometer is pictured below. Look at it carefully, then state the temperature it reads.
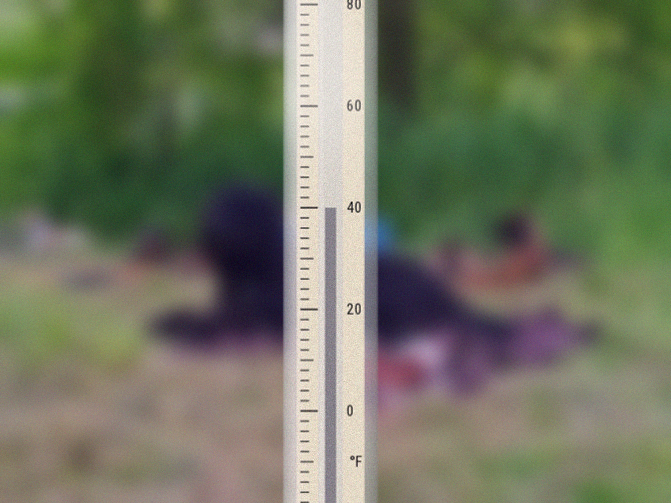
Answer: 40 °F
